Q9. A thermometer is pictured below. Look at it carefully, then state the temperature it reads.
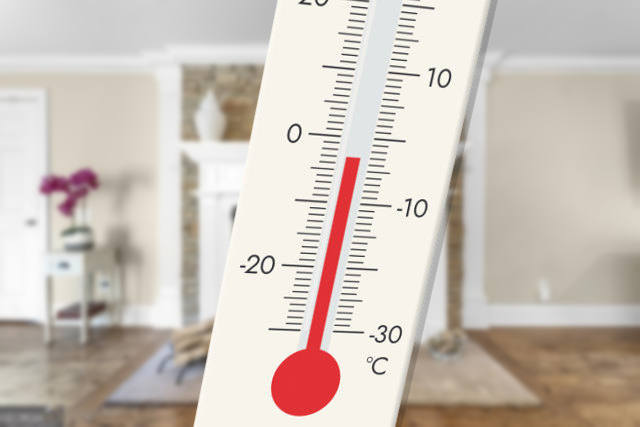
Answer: -3 °C
